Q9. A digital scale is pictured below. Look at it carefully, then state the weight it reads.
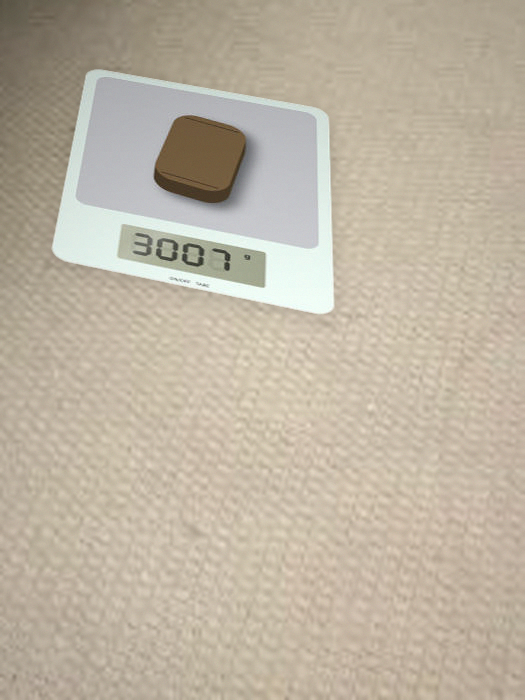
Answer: 3007 g
